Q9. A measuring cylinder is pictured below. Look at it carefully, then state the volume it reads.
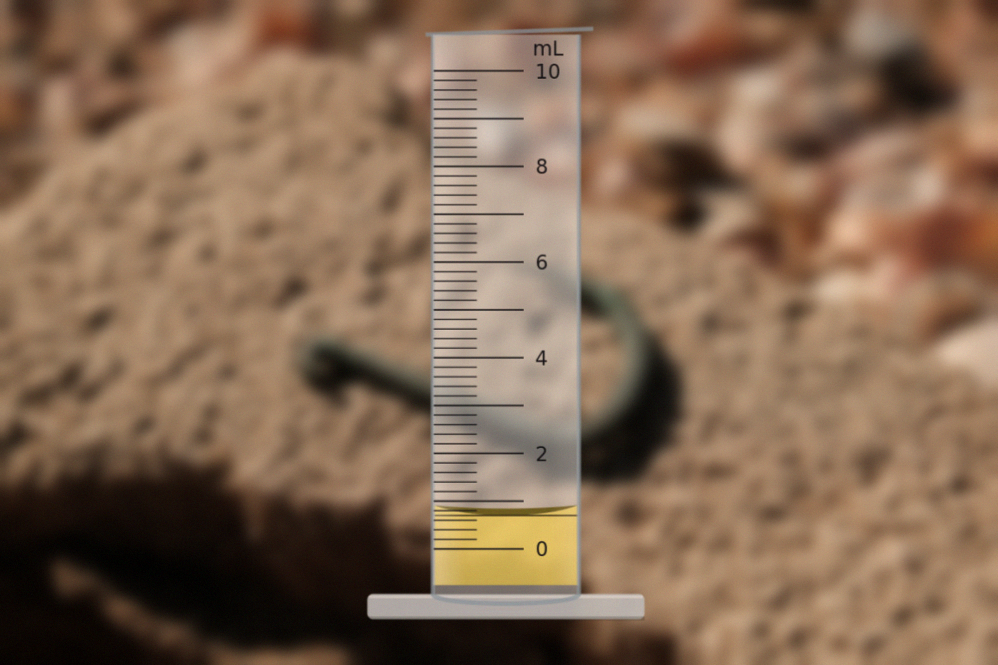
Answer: 0.7 mL
